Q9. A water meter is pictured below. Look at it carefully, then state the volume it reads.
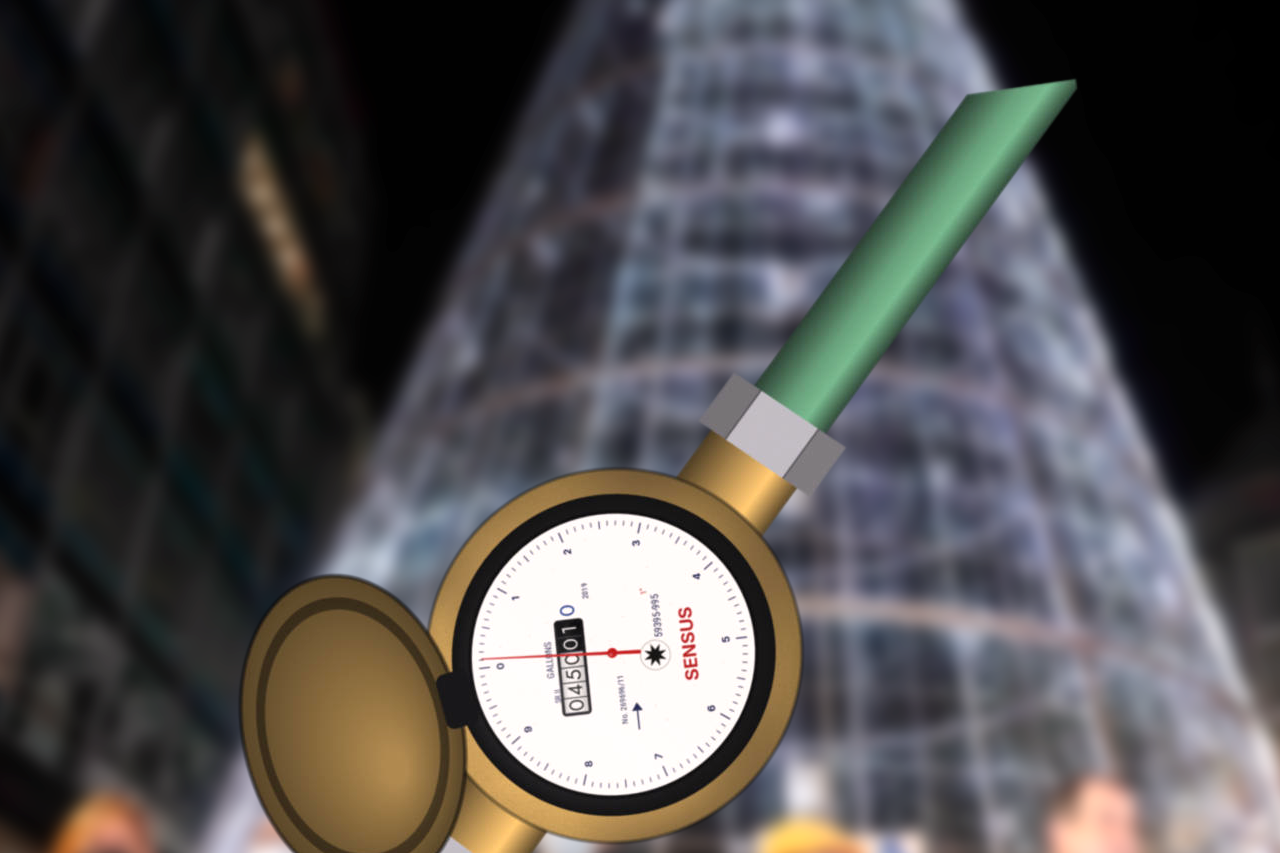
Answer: 450010.1 gal
